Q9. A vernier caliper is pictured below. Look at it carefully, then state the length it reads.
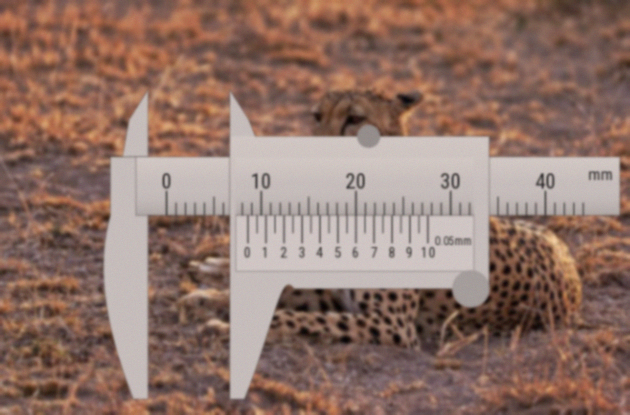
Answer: 8.6 mm
